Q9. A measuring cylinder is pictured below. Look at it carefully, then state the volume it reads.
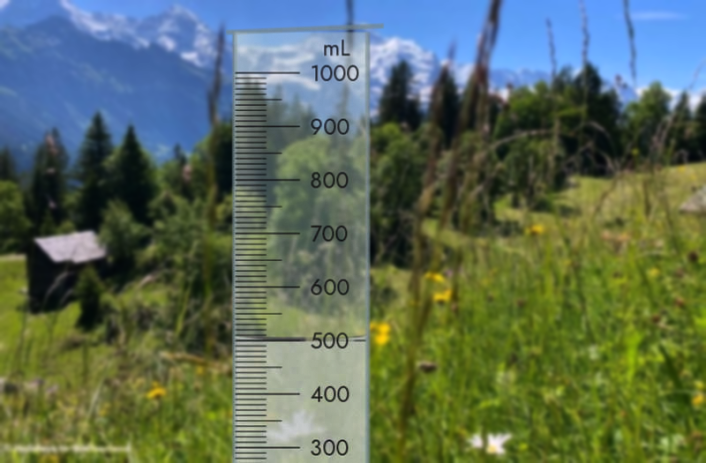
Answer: 500 mL
